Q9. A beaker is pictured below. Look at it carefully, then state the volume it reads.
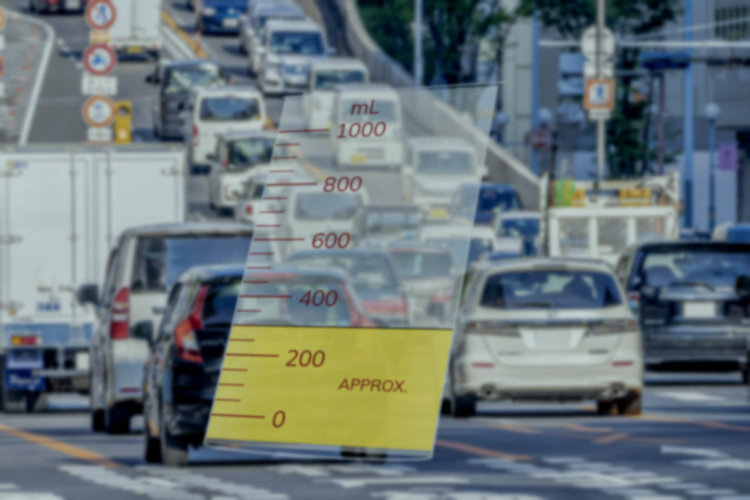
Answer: 300 mL
